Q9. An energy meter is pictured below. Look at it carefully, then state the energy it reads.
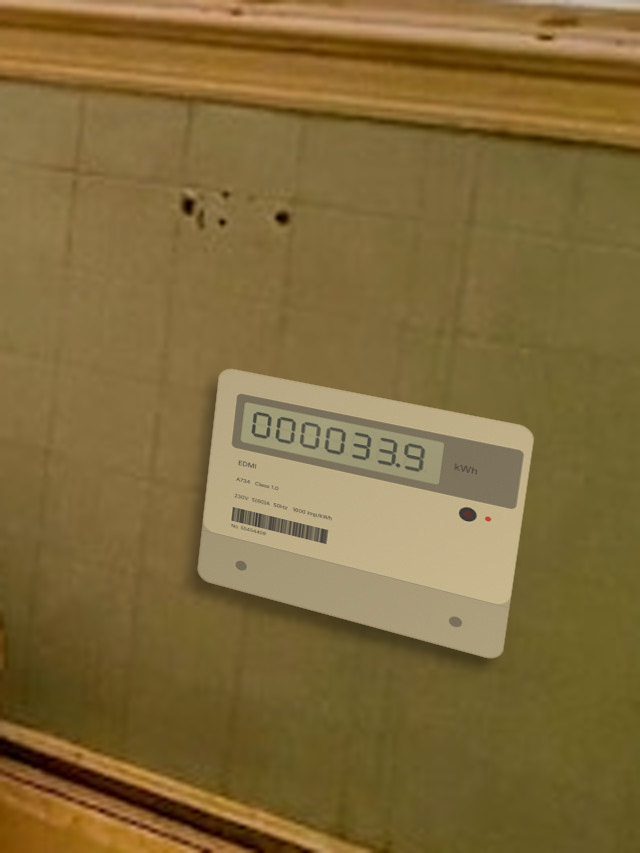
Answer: 33.9 kWh
